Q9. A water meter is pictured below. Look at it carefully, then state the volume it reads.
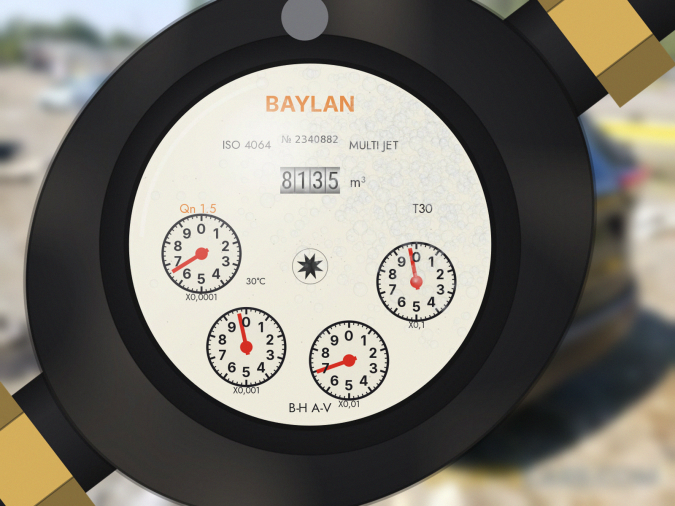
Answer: 8134.9696 m³
